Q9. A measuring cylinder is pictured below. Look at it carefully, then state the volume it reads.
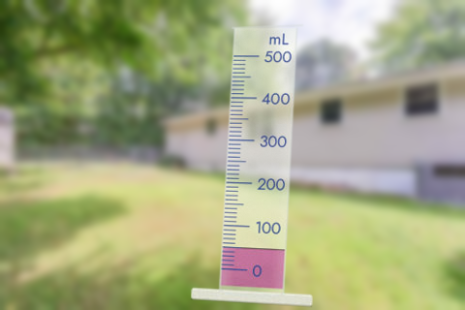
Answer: 50 mL
